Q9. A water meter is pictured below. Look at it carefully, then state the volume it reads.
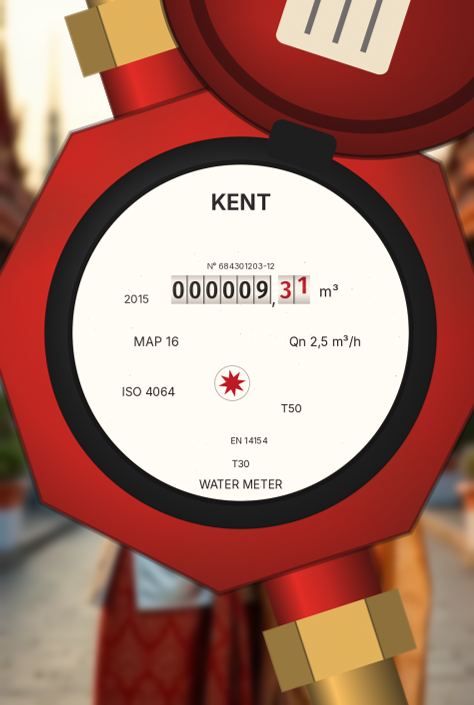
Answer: 9.31 m³
